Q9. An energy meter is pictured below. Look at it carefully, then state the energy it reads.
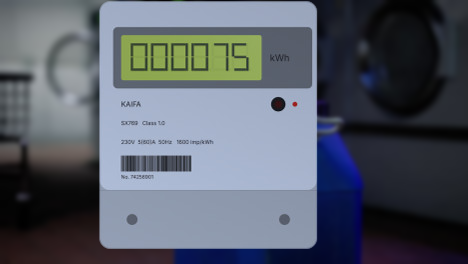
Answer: 75 kWh
